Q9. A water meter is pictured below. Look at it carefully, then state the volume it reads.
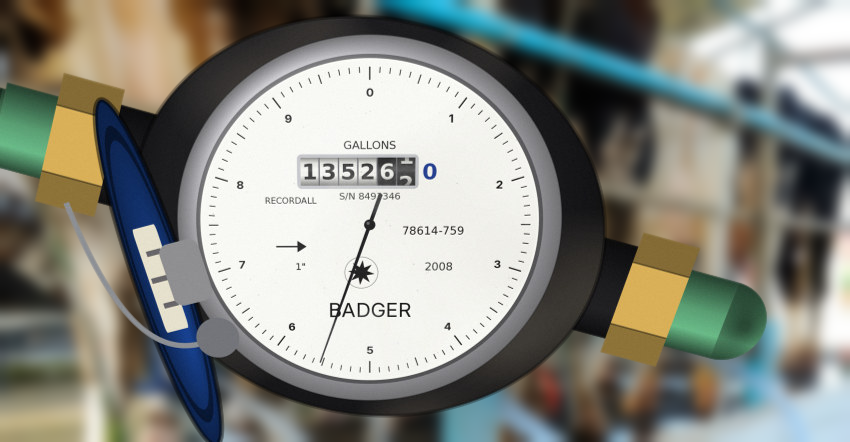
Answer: 1352615.5 gal
